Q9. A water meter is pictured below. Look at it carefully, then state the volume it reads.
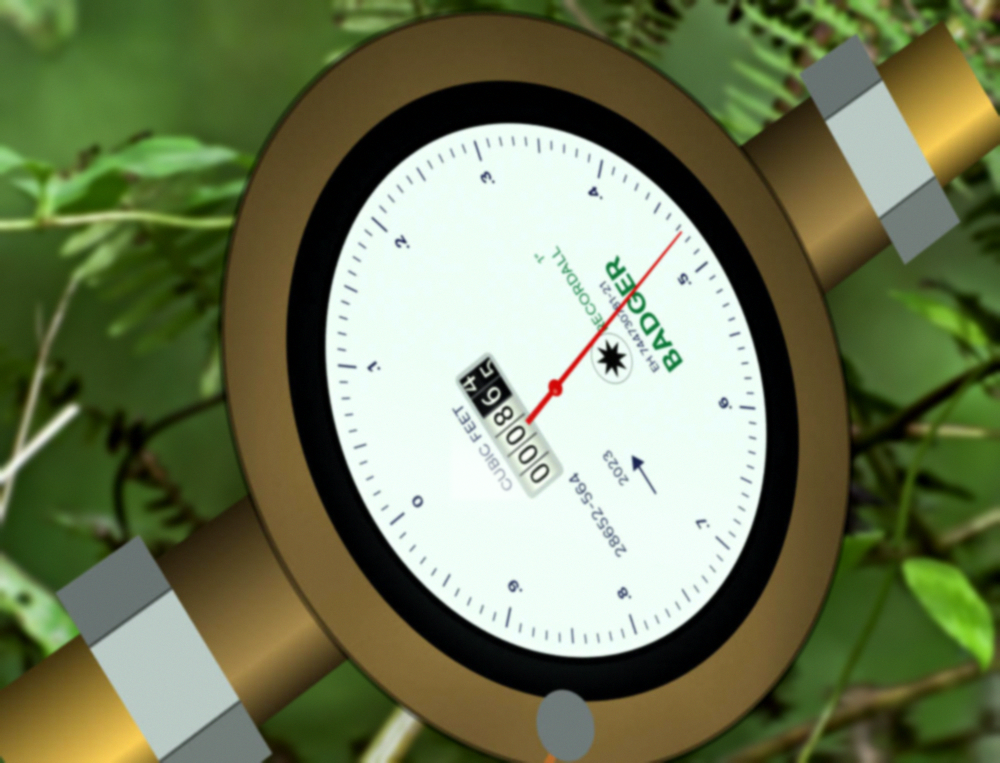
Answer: 864.47 ft³
